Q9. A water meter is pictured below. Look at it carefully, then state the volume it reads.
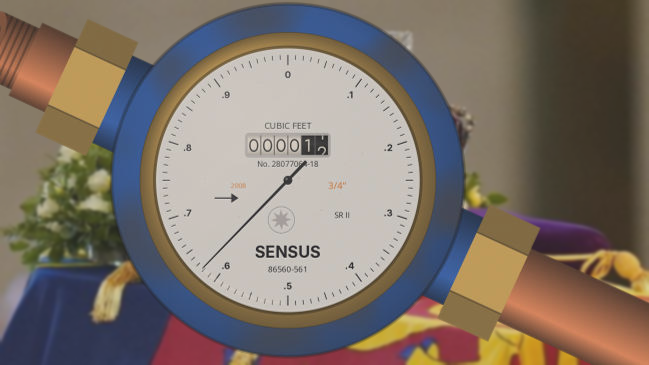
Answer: 11.62 ft³
